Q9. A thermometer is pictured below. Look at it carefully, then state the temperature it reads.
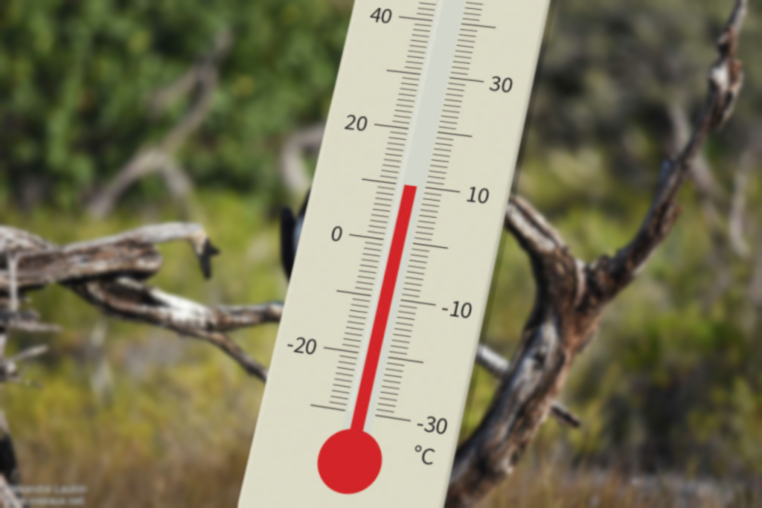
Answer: 10 °C
